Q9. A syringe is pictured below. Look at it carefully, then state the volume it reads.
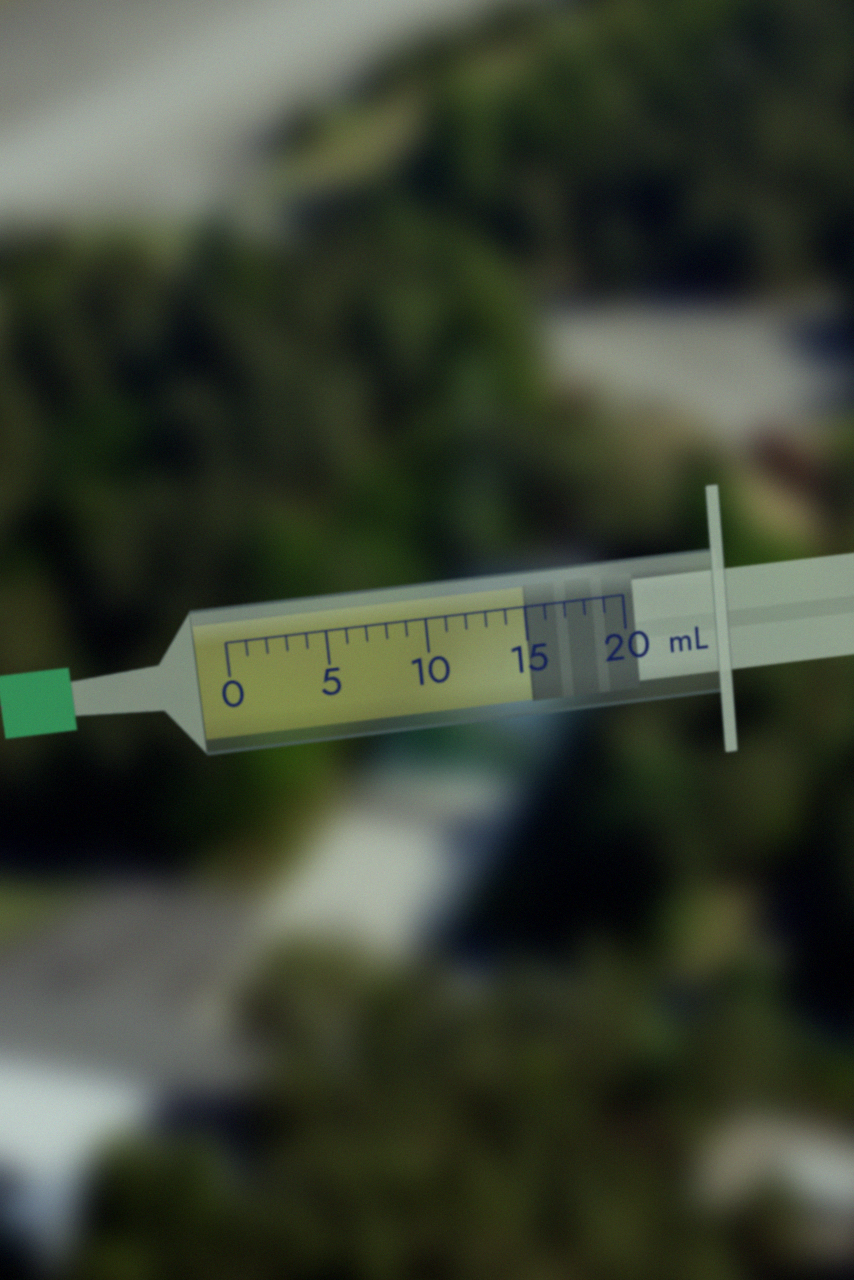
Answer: 15 mL
